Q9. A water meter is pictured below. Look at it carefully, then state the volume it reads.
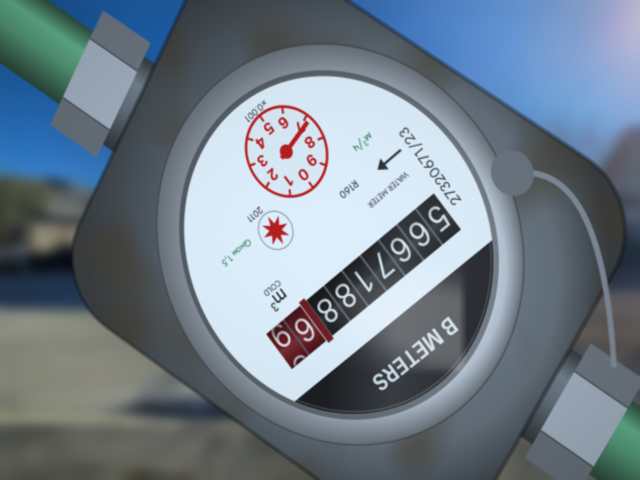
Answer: 5667188.687 m³
